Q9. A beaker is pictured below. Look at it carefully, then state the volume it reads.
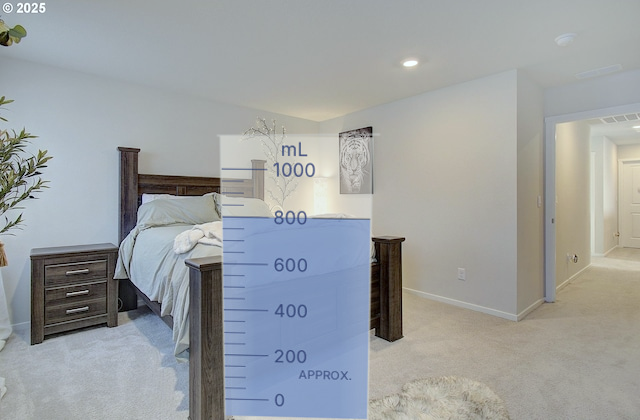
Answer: 800 mL
